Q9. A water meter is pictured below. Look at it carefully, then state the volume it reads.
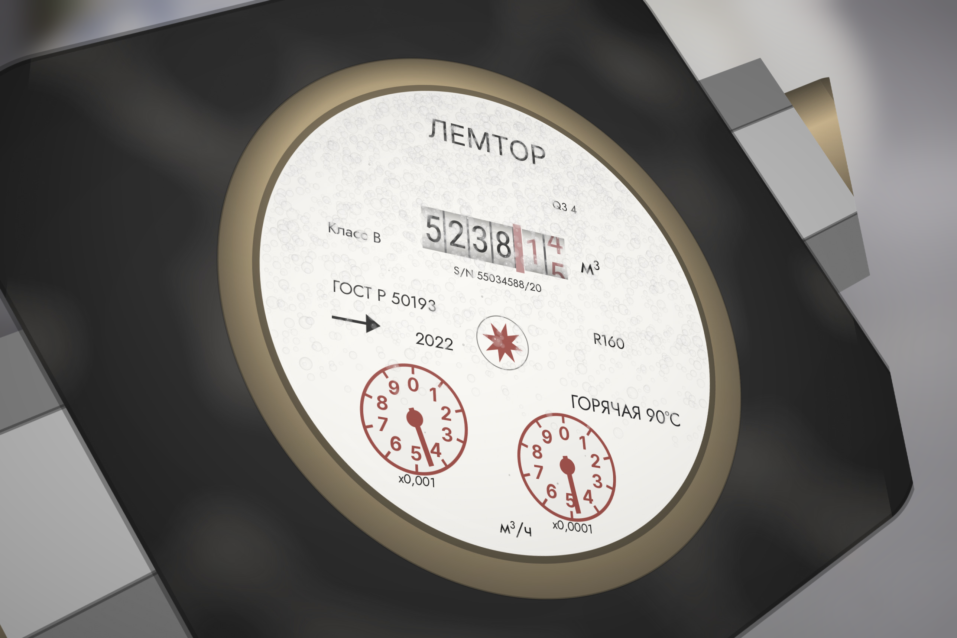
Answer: 5238.1444 m³
